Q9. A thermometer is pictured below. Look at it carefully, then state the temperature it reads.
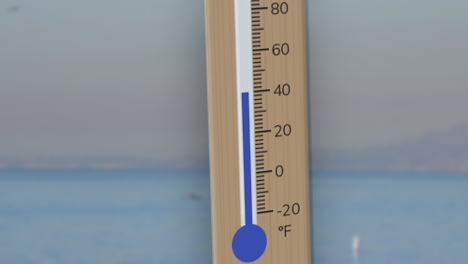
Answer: 40 °F
